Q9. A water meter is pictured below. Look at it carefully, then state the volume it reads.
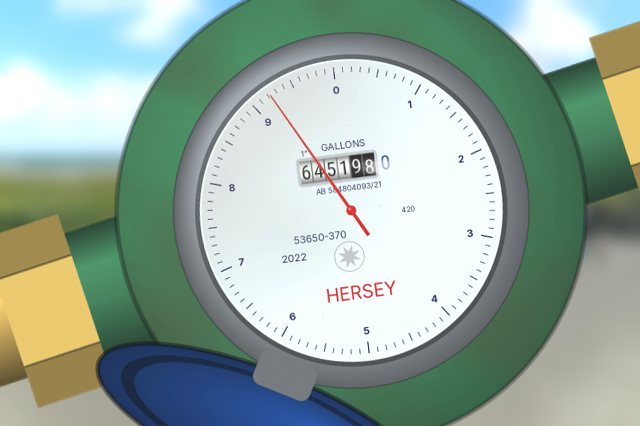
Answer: 6451979.2 gal
